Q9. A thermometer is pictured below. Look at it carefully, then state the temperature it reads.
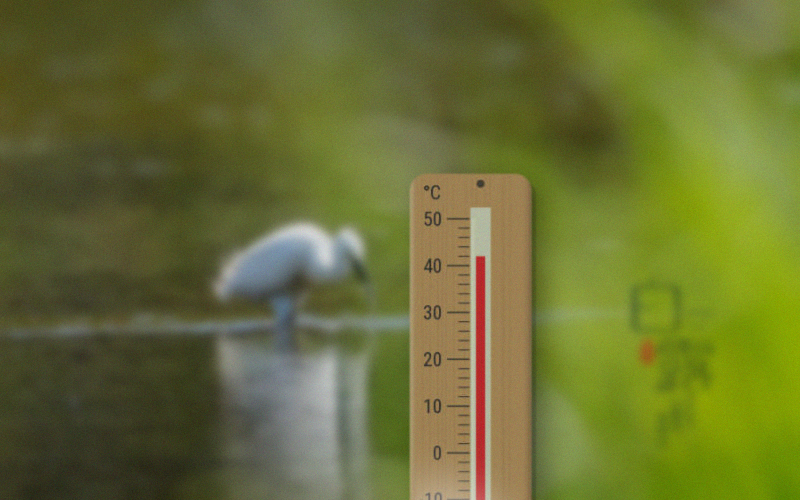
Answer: 42 °C
